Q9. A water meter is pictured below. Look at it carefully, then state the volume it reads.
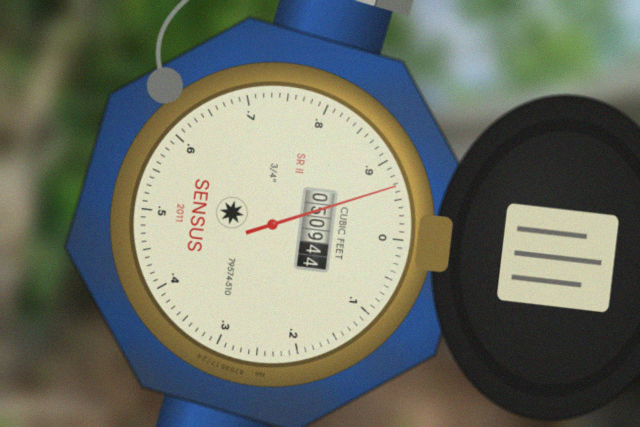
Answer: 50943.93 ft³
